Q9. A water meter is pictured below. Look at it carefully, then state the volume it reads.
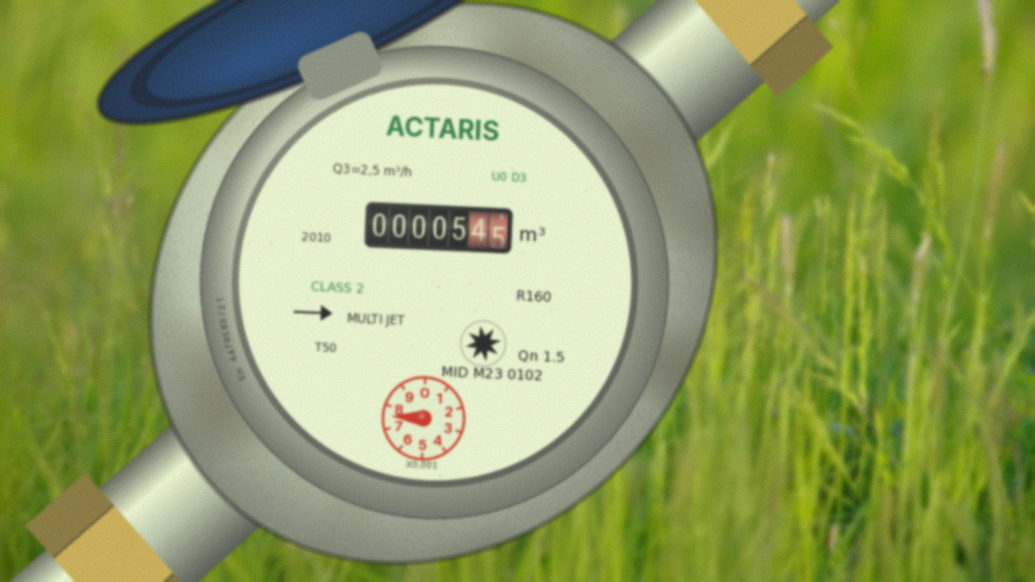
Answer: 5.447 m³
